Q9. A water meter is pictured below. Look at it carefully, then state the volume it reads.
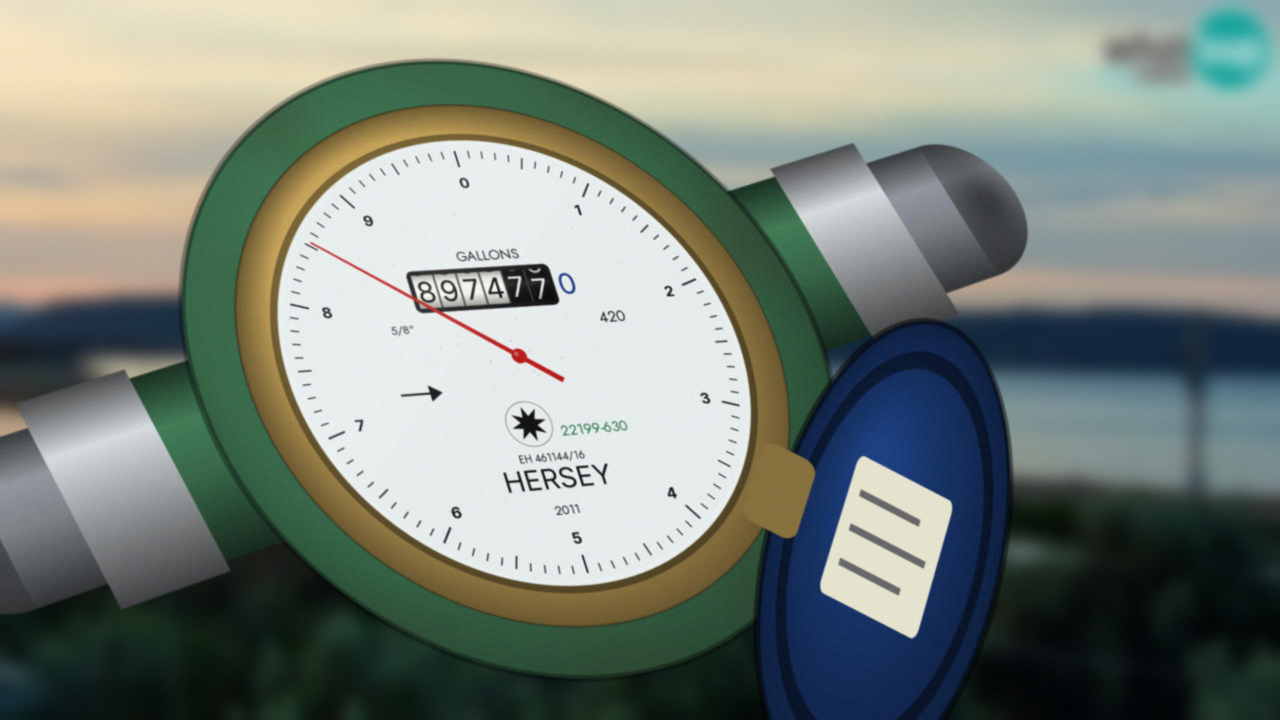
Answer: 8974768.5 gal
